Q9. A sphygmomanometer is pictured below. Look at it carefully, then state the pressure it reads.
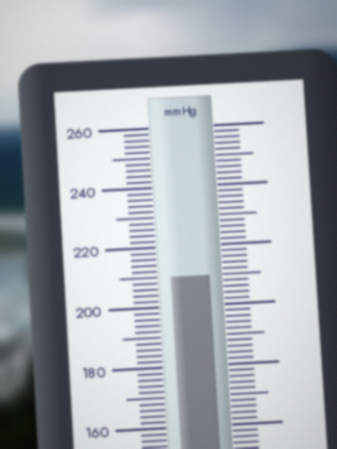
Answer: 210 mmHg
